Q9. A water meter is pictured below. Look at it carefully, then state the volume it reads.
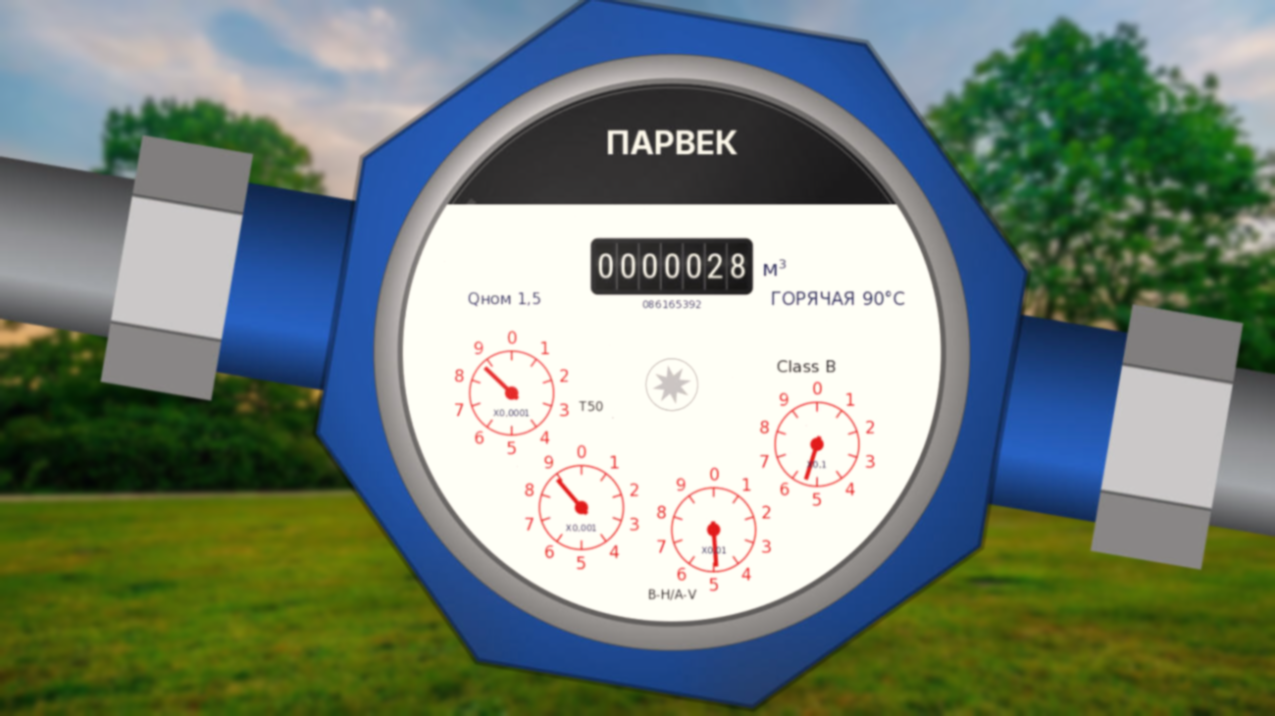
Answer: 28.5488 m³
